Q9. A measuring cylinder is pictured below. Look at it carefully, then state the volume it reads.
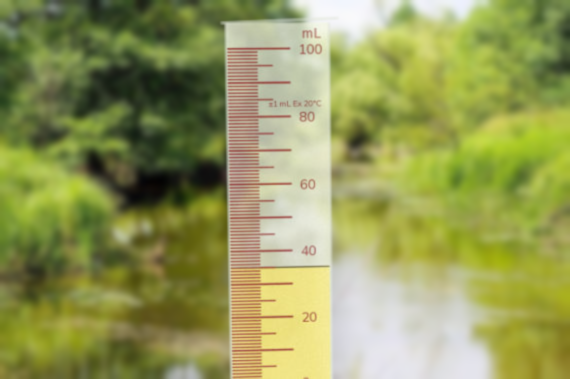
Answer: 35 mL
